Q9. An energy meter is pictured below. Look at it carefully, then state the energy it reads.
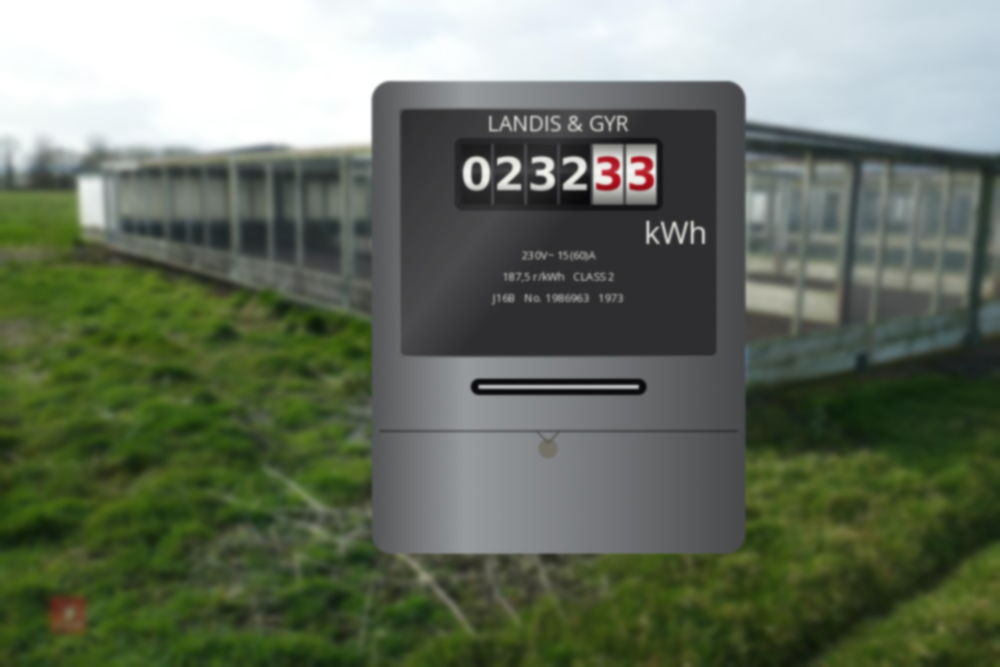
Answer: 232.33 kWh
